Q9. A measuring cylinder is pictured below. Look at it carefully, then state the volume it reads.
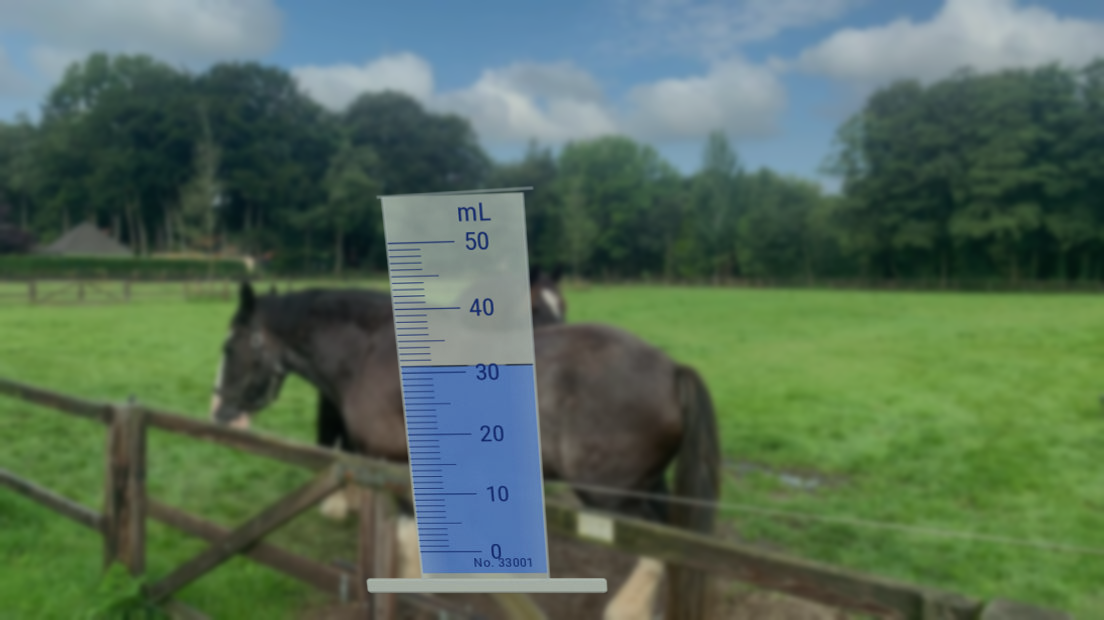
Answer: 31 mL
